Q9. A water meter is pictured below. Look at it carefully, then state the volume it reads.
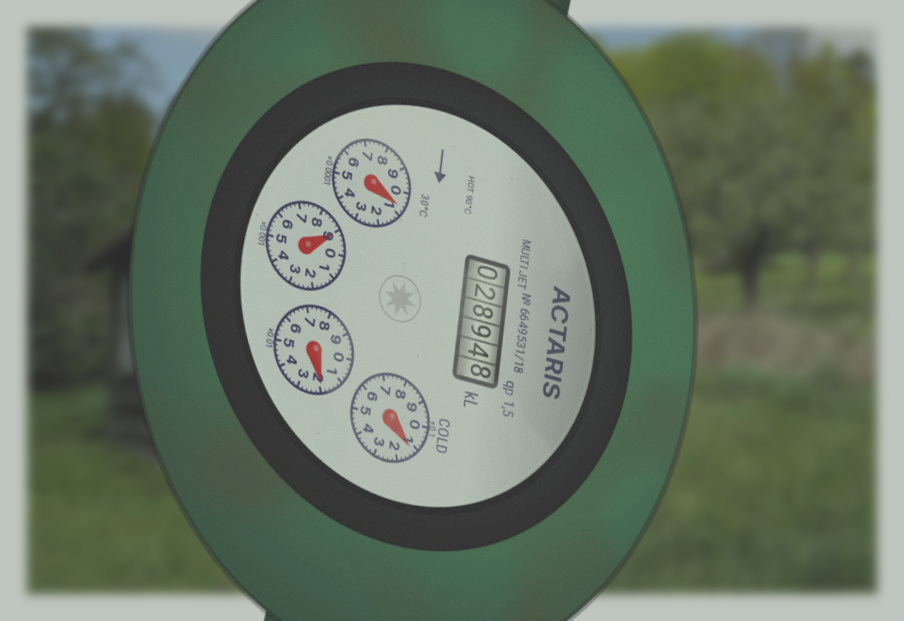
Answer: 28948.1190 kL
